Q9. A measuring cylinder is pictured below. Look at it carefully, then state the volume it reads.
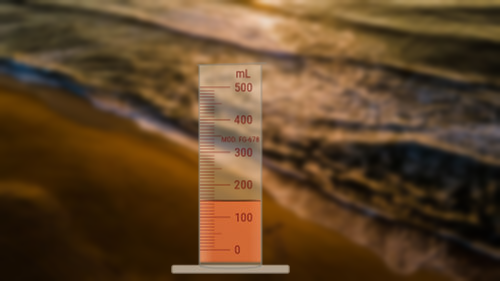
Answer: 150 mL
